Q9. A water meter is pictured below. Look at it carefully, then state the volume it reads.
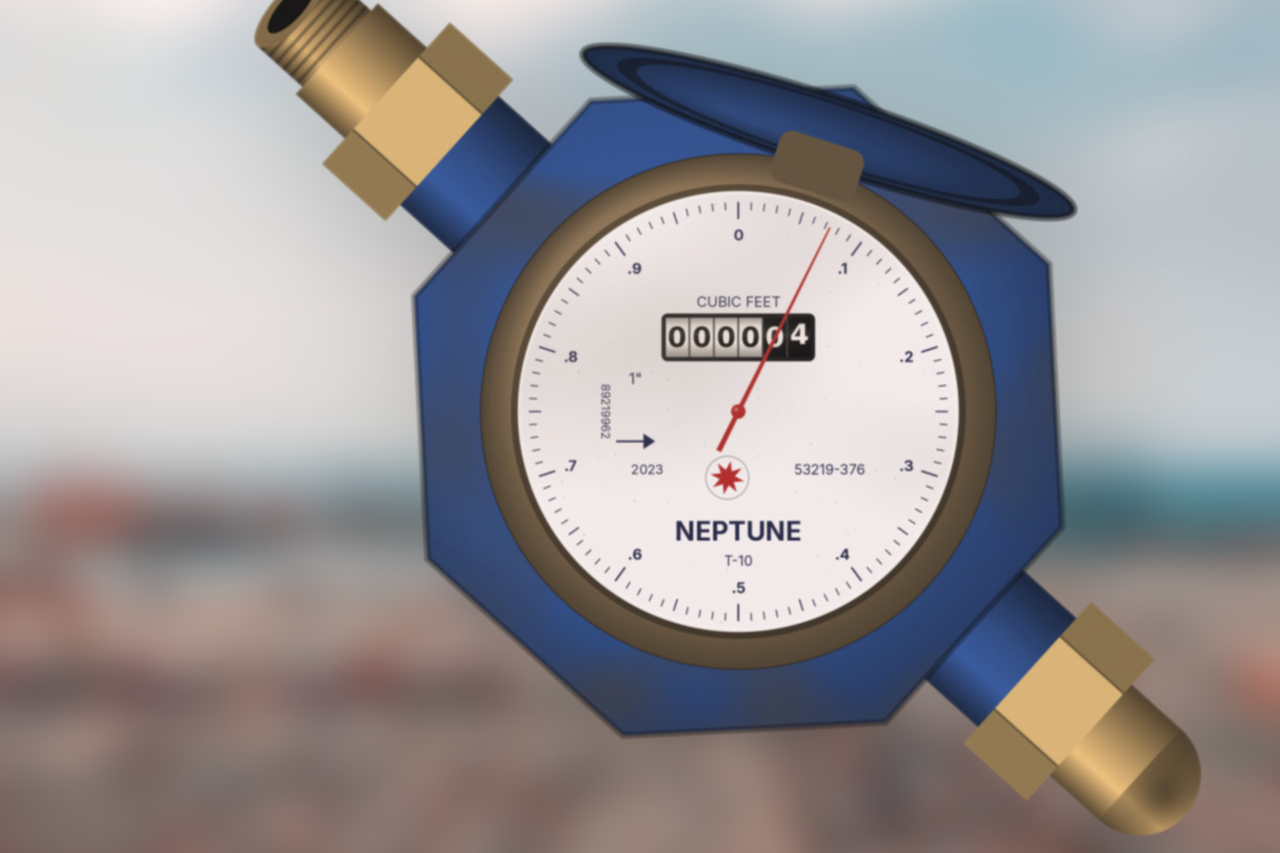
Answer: 4.07 ft³
